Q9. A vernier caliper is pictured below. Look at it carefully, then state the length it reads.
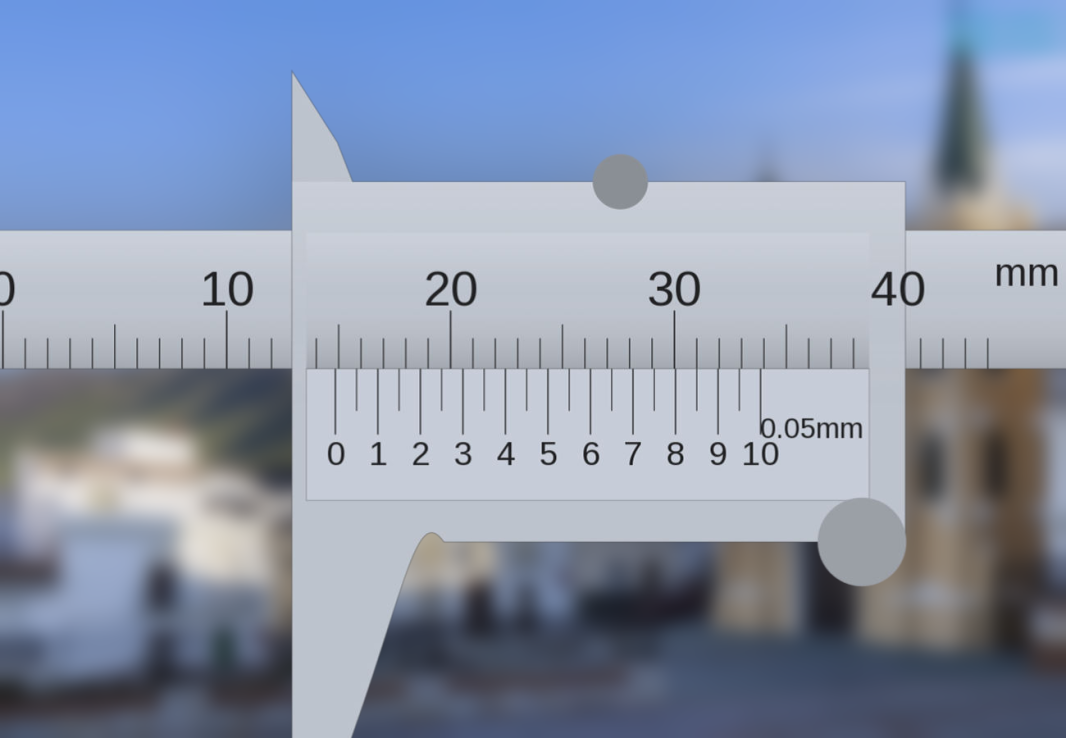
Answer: 14.85 mm
